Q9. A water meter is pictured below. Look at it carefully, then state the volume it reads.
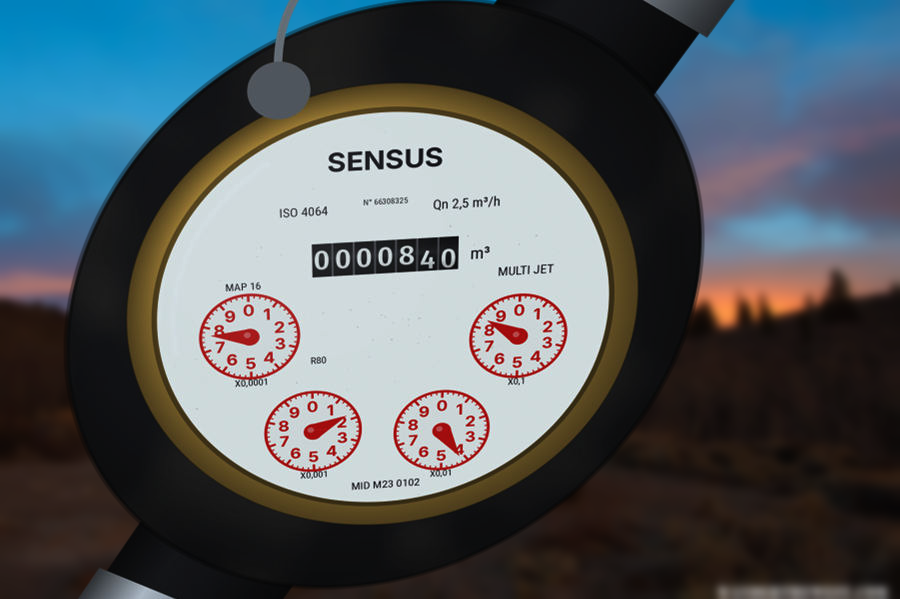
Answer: 839.8417 m³
